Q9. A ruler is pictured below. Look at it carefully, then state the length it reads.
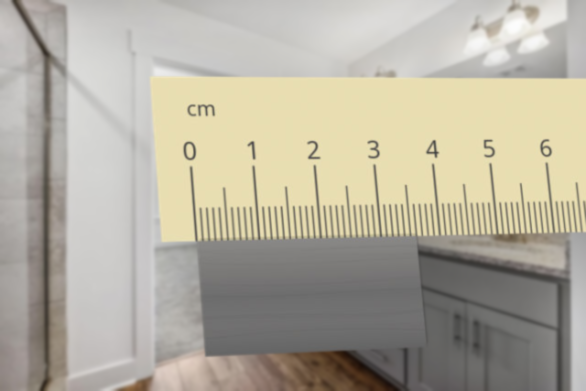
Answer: 3.6 cm
